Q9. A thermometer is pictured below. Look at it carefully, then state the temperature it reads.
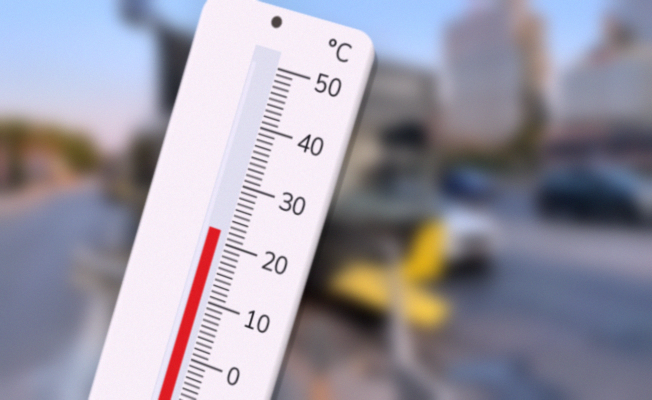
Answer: 22 °C
